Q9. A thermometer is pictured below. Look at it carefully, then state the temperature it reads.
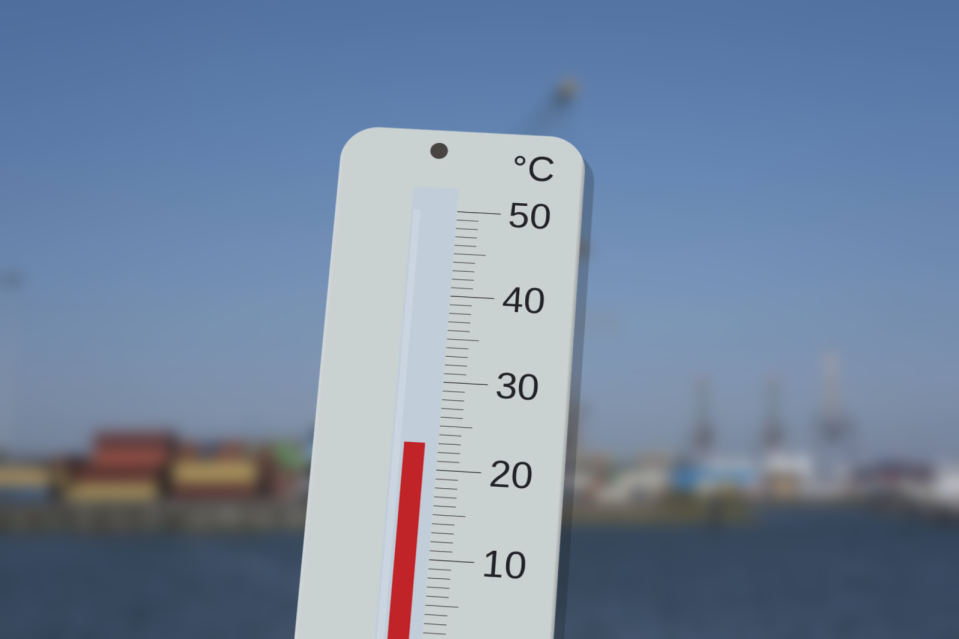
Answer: 23 °C
